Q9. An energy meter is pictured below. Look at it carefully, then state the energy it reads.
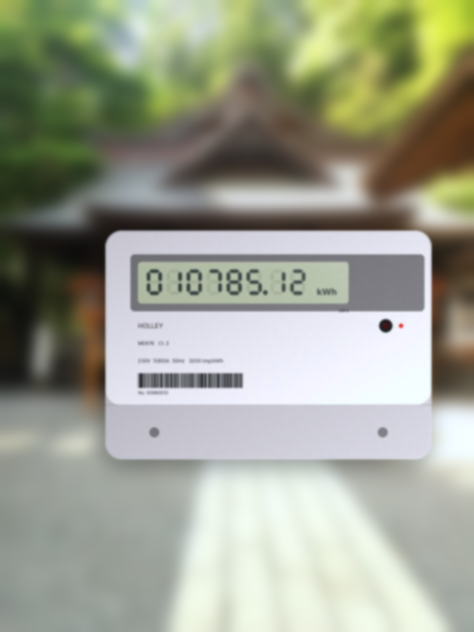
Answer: 10785.12 kWh
